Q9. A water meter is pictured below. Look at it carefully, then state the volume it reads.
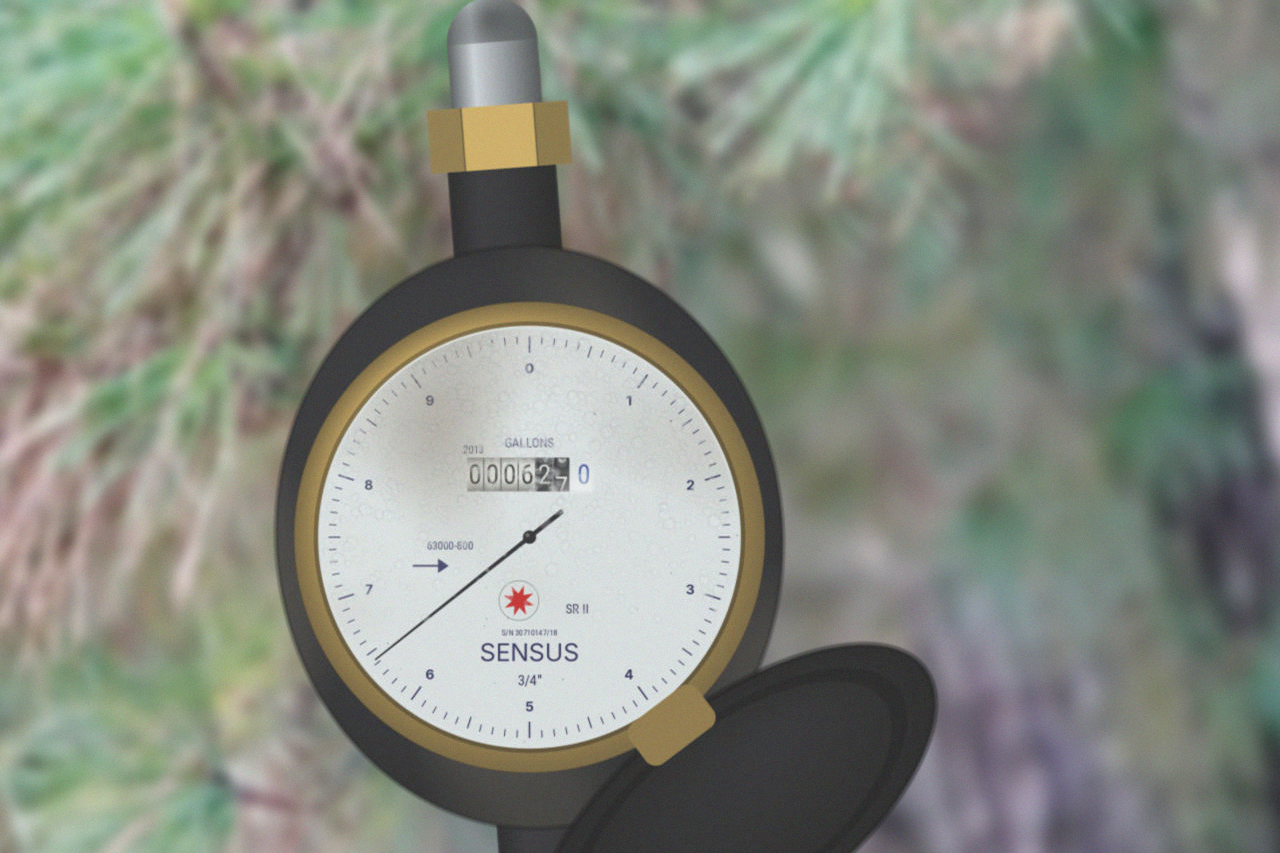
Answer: 6266.4 gal
